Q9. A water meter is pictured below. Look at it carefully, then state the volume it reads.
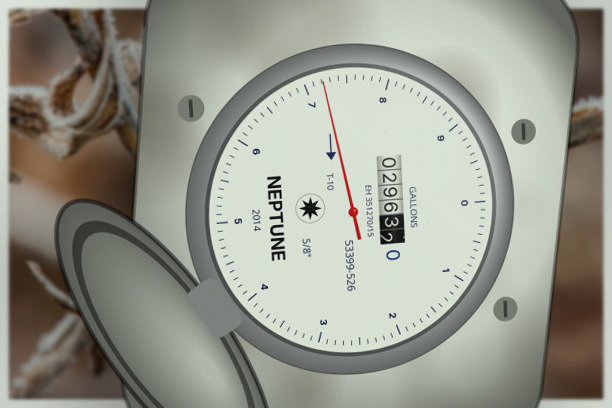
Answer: 296317.2 gal
